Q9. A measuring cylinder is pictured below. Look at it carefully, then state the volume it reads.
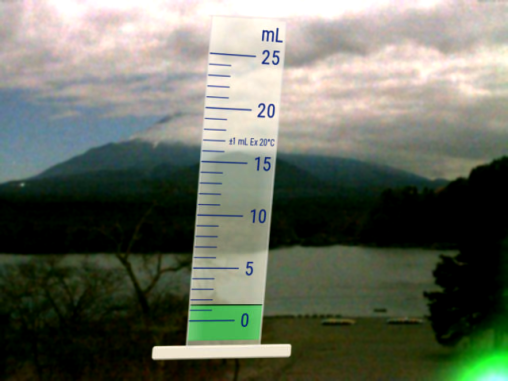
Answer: 1.5 mL
